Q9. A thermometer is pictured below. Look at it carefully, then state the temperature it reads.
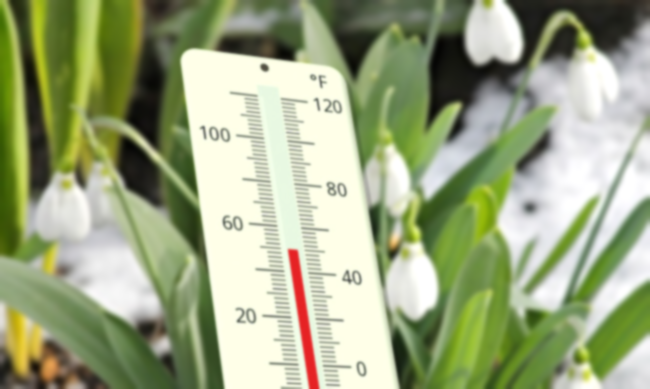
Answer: 50 °F
